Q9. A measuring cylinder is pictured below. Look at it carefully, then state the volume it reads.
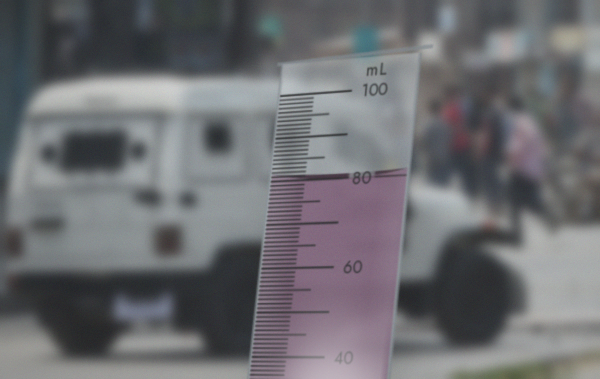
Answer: 80 mL
